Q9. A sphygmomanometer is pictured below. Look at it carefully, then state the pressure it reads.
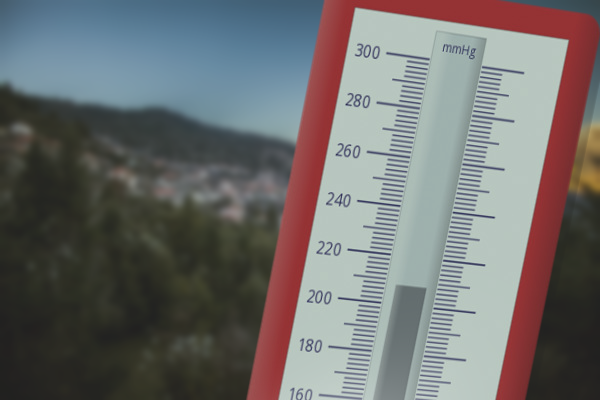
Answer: 208 mmHg
